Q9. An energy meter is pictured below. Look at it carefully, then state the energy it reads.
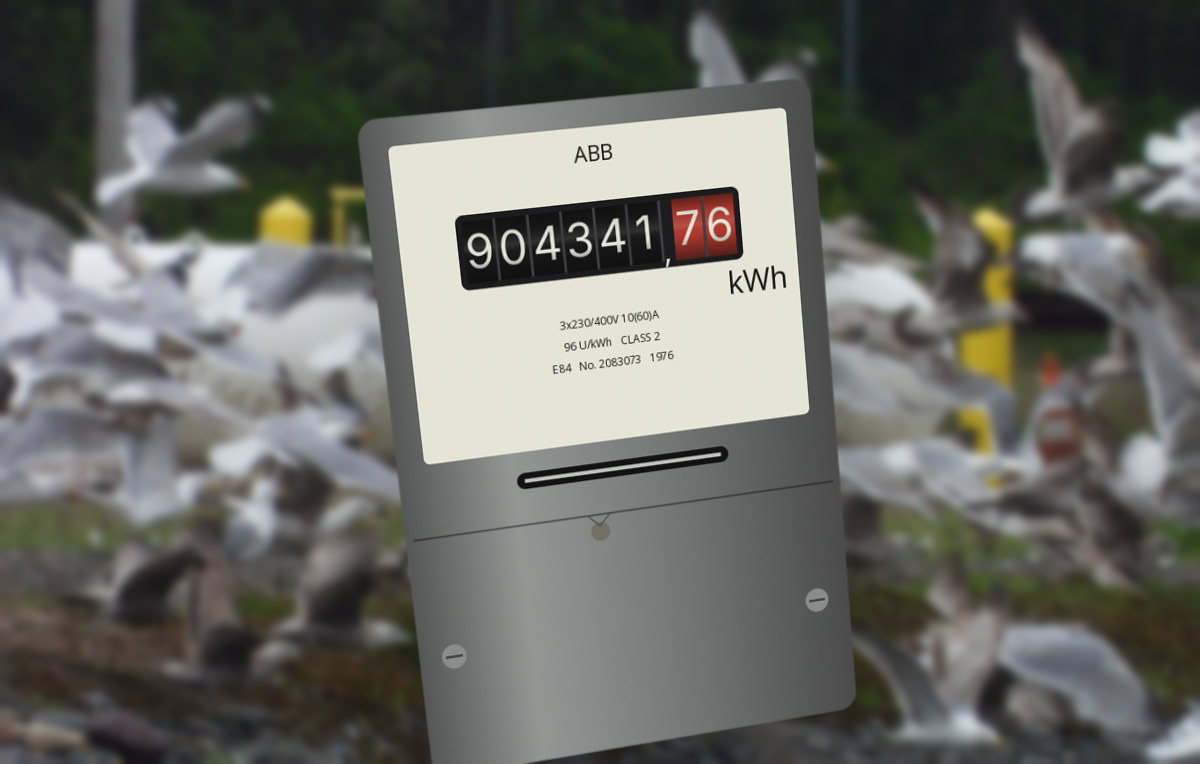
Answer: 904341.76 kWh
